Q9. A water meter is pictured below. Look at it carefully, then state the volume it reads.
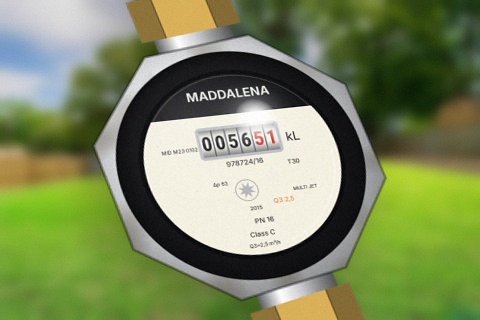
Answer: 56.51 kL
